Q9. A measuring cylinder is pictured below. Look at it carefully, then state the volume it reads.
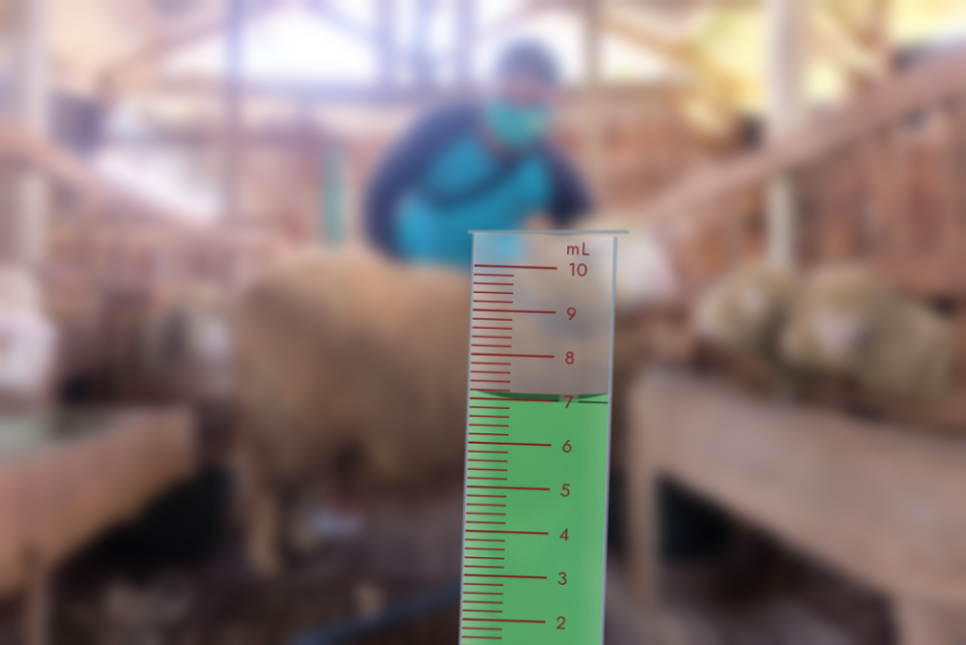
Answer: 7 mL
